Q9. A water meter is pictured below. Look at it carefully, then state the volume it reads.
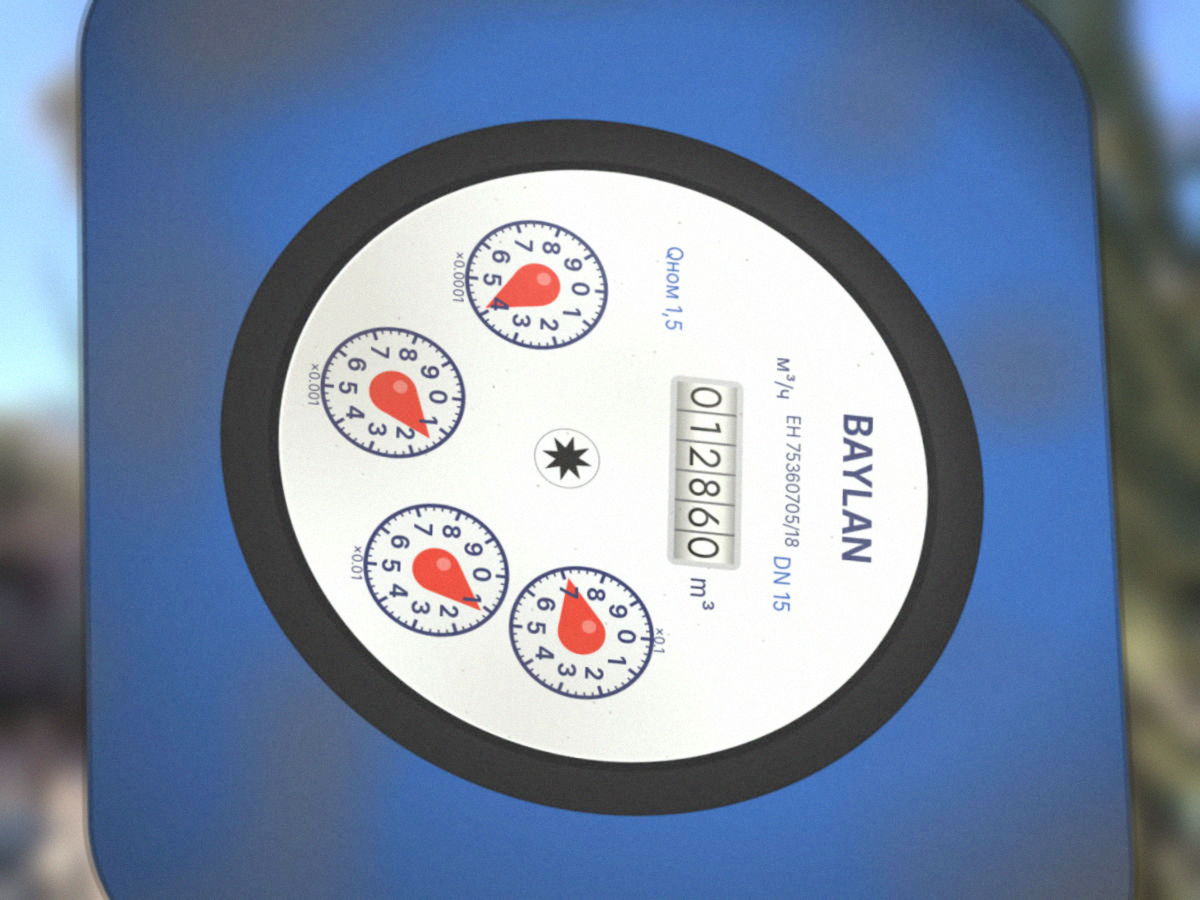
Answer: 12860.7114 m³
